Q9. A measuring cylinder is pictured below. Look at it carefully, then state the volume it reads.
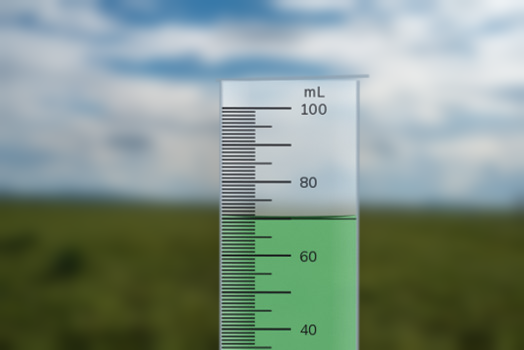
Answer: 70 mL
